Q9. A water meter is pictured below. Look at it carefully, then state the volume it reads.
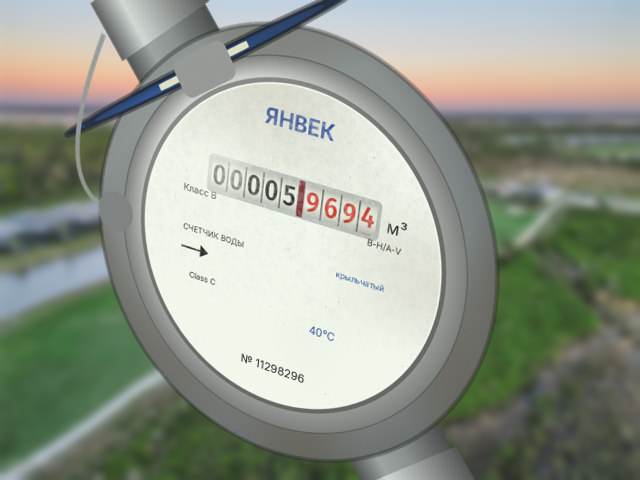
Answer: 5.9694 m³
